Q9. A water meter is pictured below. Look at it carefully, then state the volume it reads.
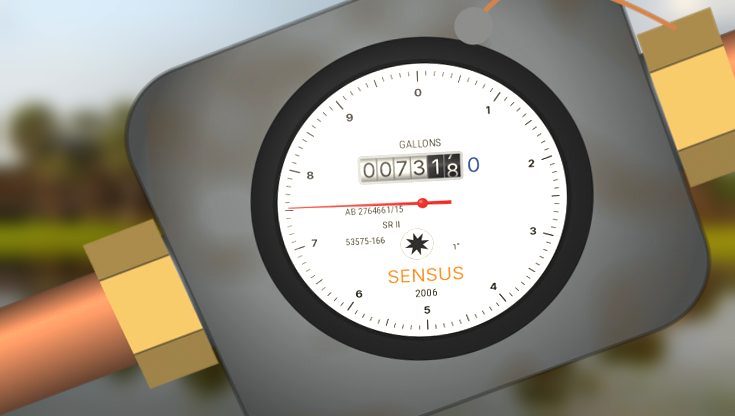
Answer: 73177.5 gal
